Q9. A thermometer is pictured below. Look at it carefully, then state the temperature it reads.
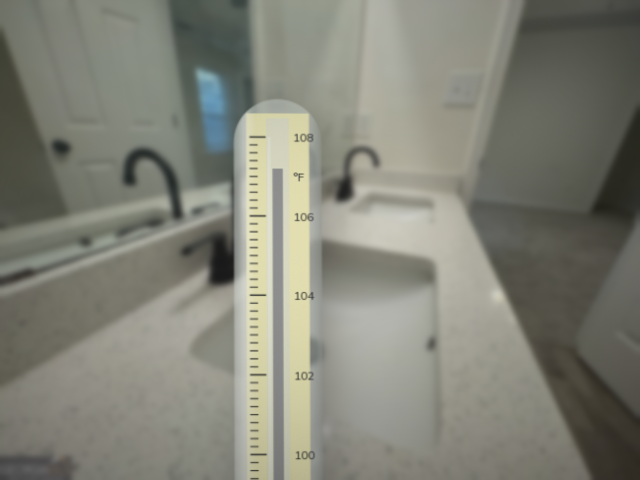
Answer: 107.2 °F
